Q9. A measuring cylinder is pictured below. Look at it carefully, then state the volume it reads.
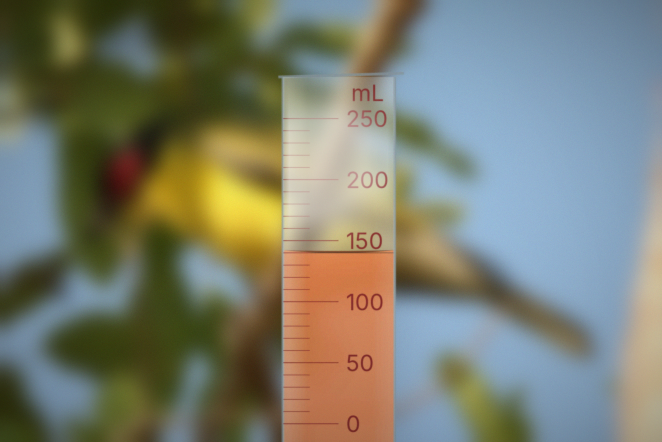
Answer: 140 mL
